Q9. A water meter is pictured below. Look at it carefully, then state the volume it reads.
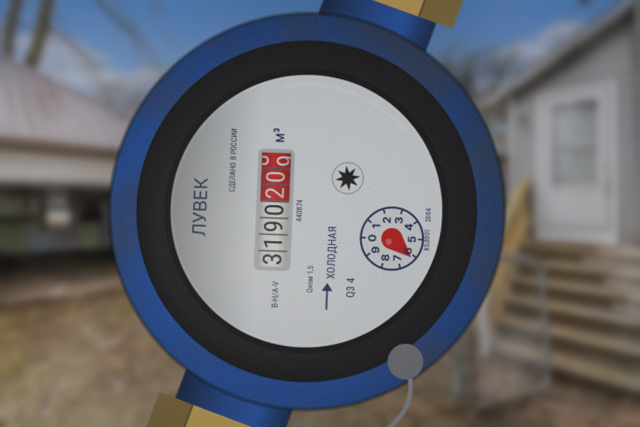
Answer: 3190.2086 m³
